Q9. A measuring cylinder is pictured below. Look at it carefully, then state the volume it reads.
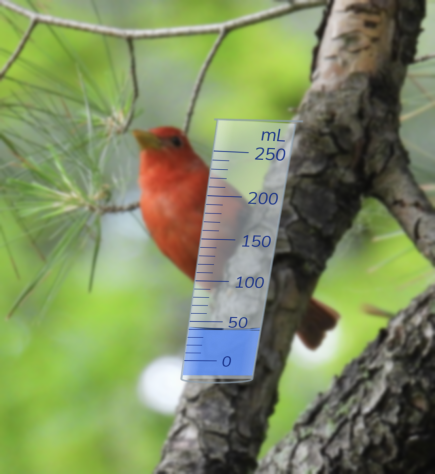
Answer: 40 mL
